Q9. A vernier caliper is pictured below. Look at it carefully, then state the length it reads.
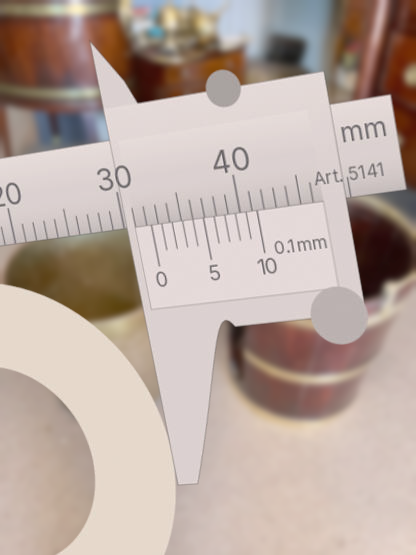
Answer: 32.4 mm
